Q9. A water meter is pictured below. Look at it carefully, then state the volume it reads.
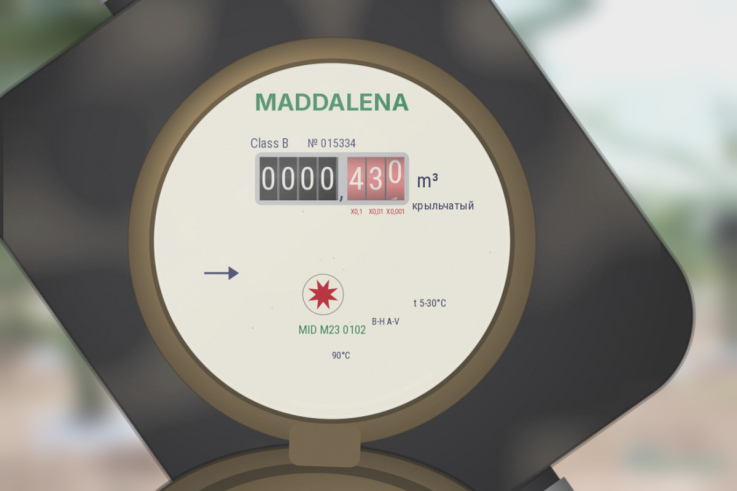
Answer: 0.430 m³
